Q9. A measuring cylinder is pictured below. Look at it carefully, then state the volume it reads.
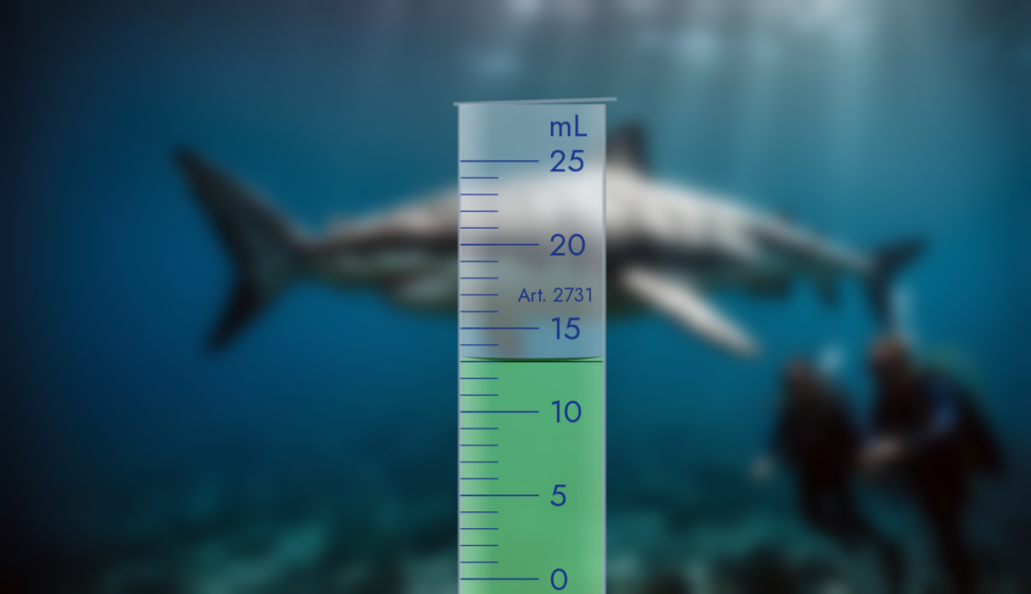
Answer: 13 mL
